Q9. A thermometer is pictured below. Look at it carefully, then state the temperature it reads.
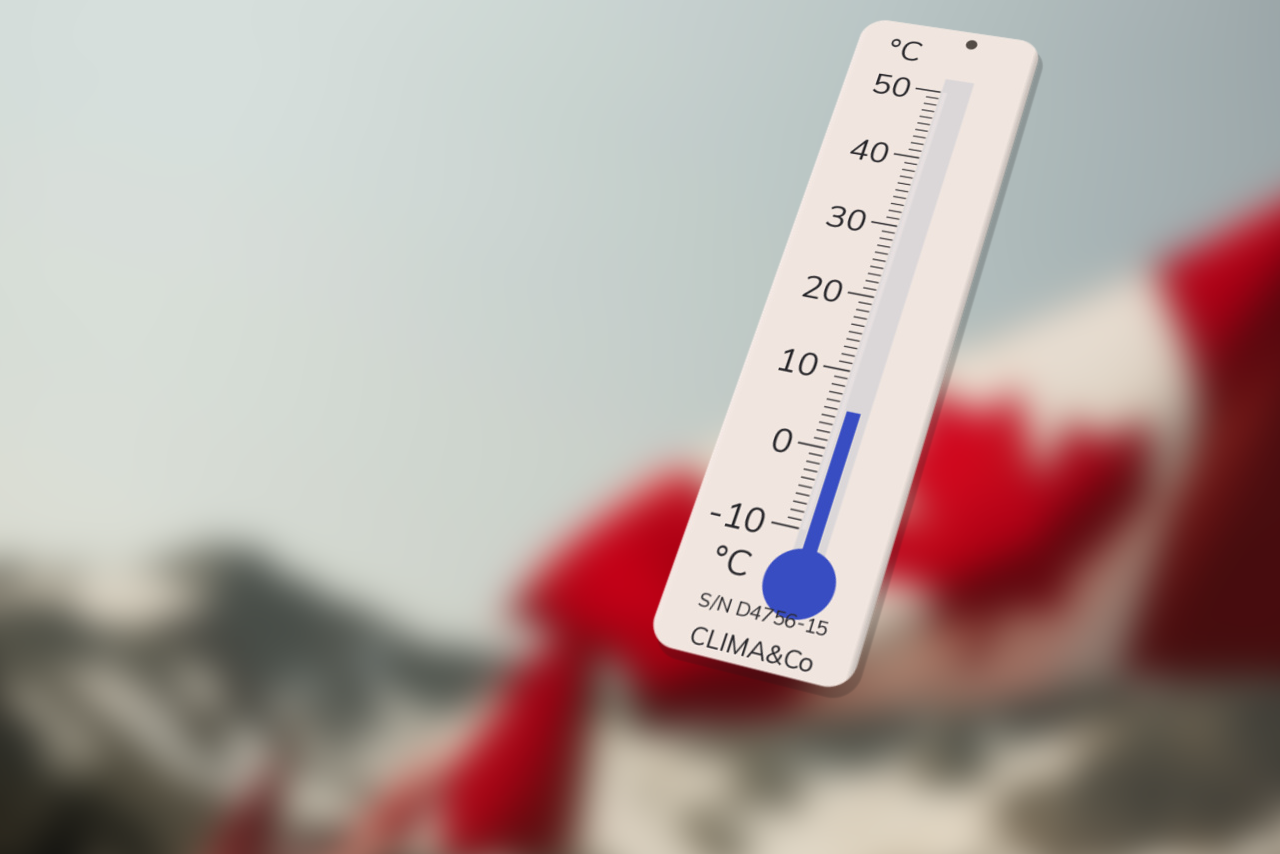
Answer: 5 °C
